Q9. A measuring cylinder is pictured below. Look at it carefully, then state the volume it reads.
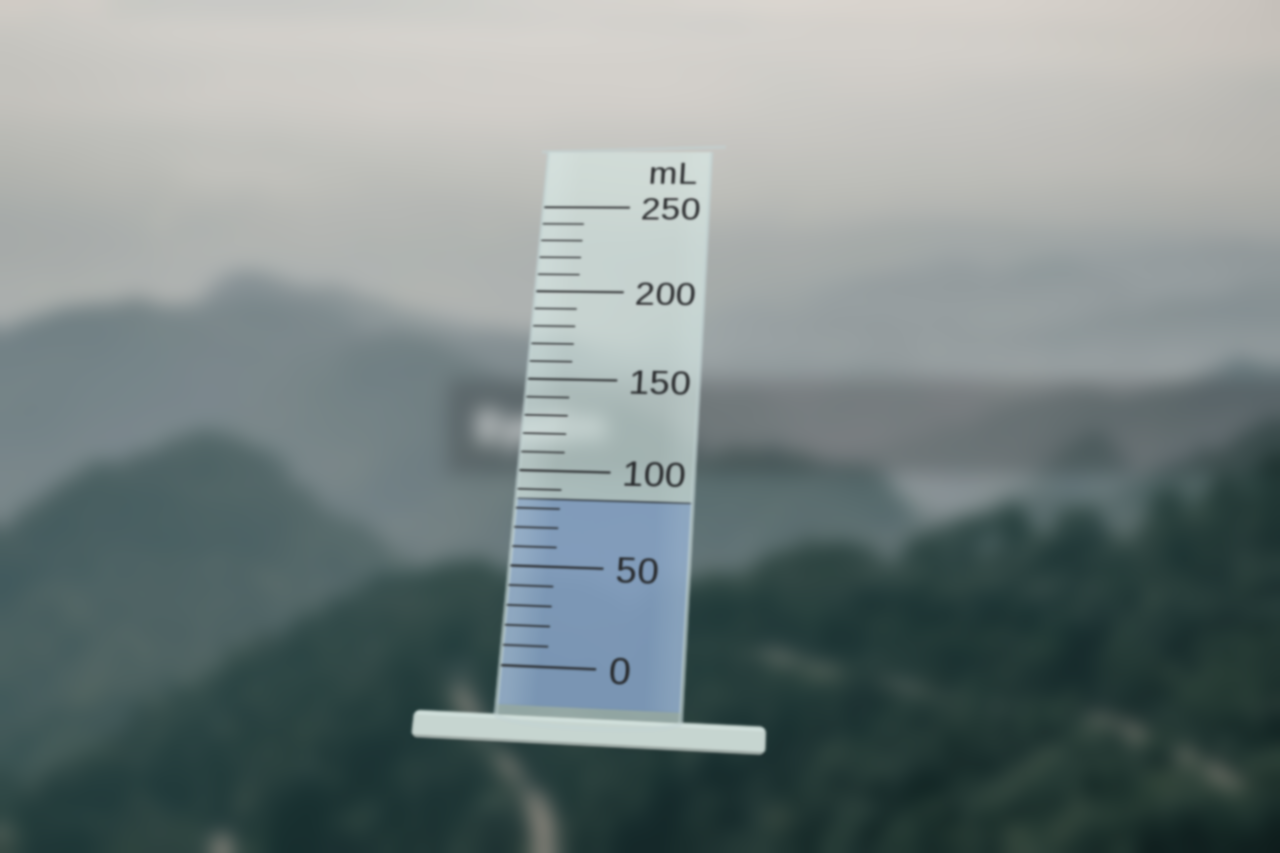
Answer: 85 mL
